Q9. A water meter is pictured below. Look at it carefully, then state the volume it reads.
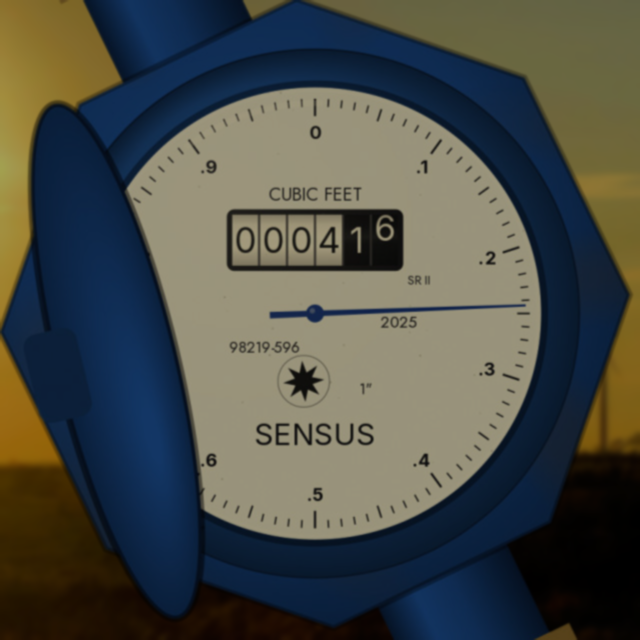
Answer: 416.24 ft³
